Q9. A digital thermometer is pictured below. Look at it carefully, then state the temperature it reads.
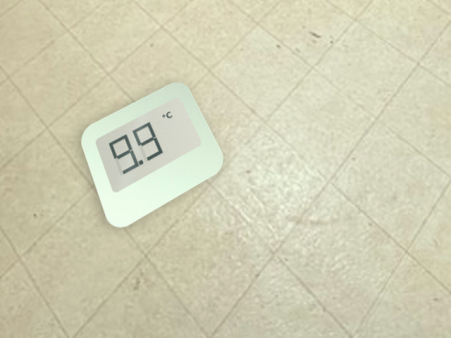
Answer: 9.9 °C
